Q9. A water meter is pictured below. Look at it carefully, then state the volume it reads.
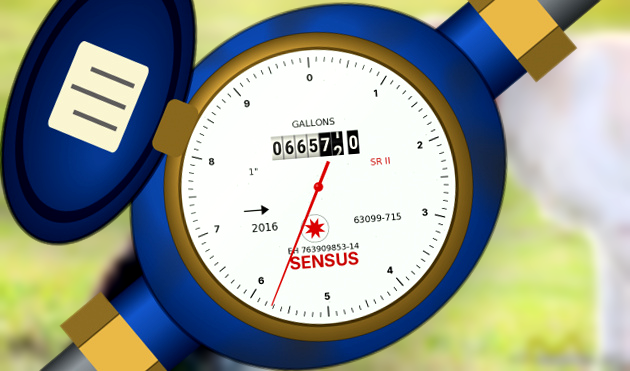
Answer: 665715.7 gal
